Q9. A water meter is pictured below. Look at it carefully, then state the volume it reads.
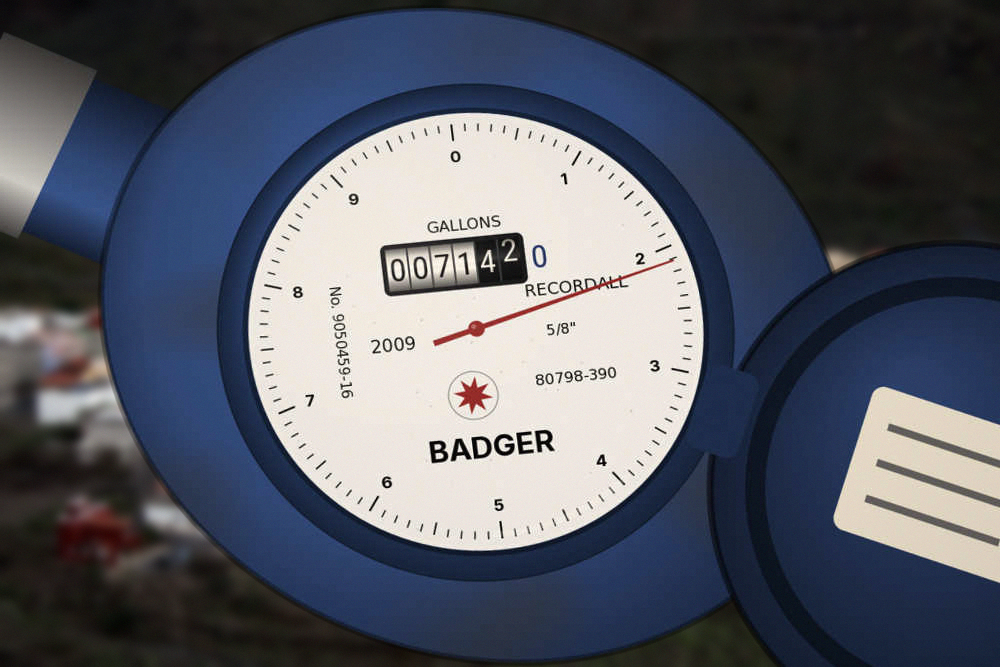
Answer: 71422.1 gal
